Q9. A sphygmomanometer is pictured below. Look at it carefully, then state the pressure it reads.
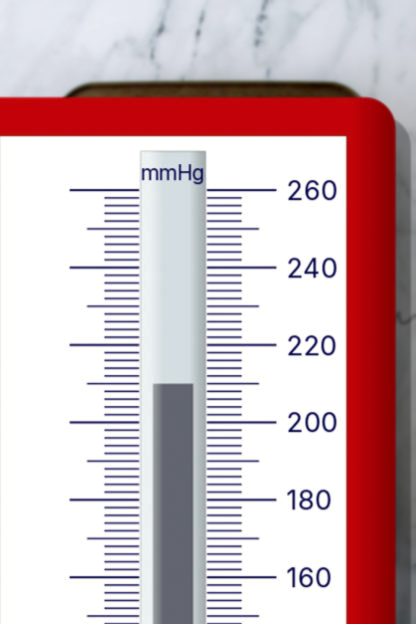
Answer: 210 mmHg
